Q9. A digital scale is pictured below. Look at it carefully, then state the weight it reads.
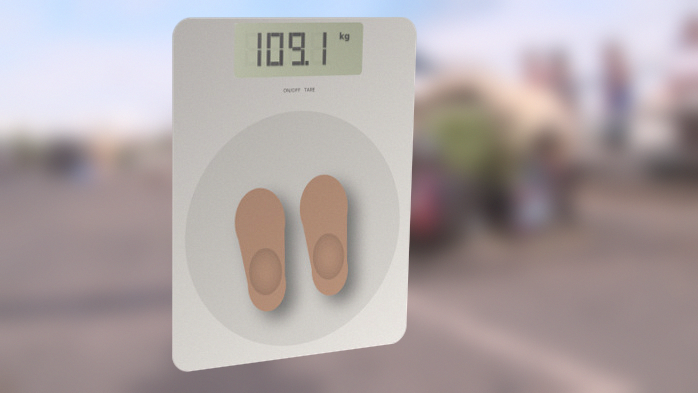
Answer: 109.1 kg
